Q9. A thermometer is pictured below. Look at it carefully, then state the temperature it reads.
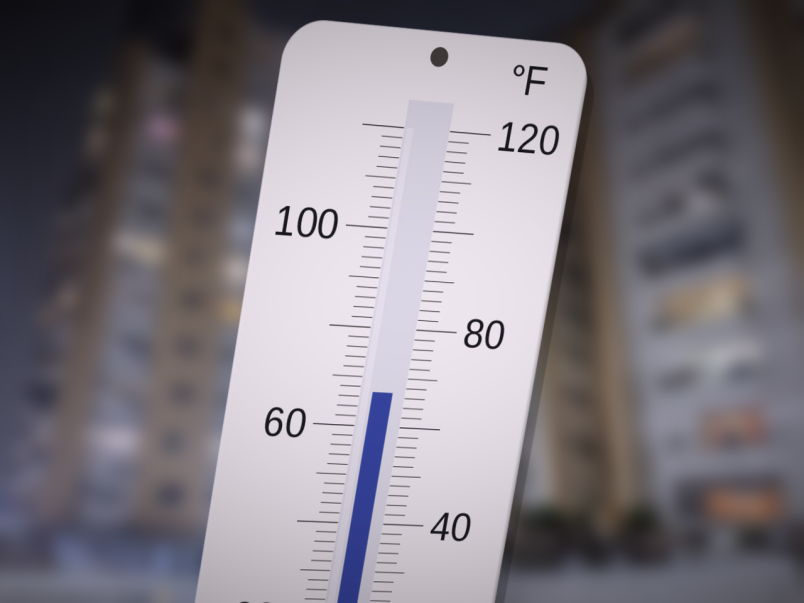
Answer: 67 °F
